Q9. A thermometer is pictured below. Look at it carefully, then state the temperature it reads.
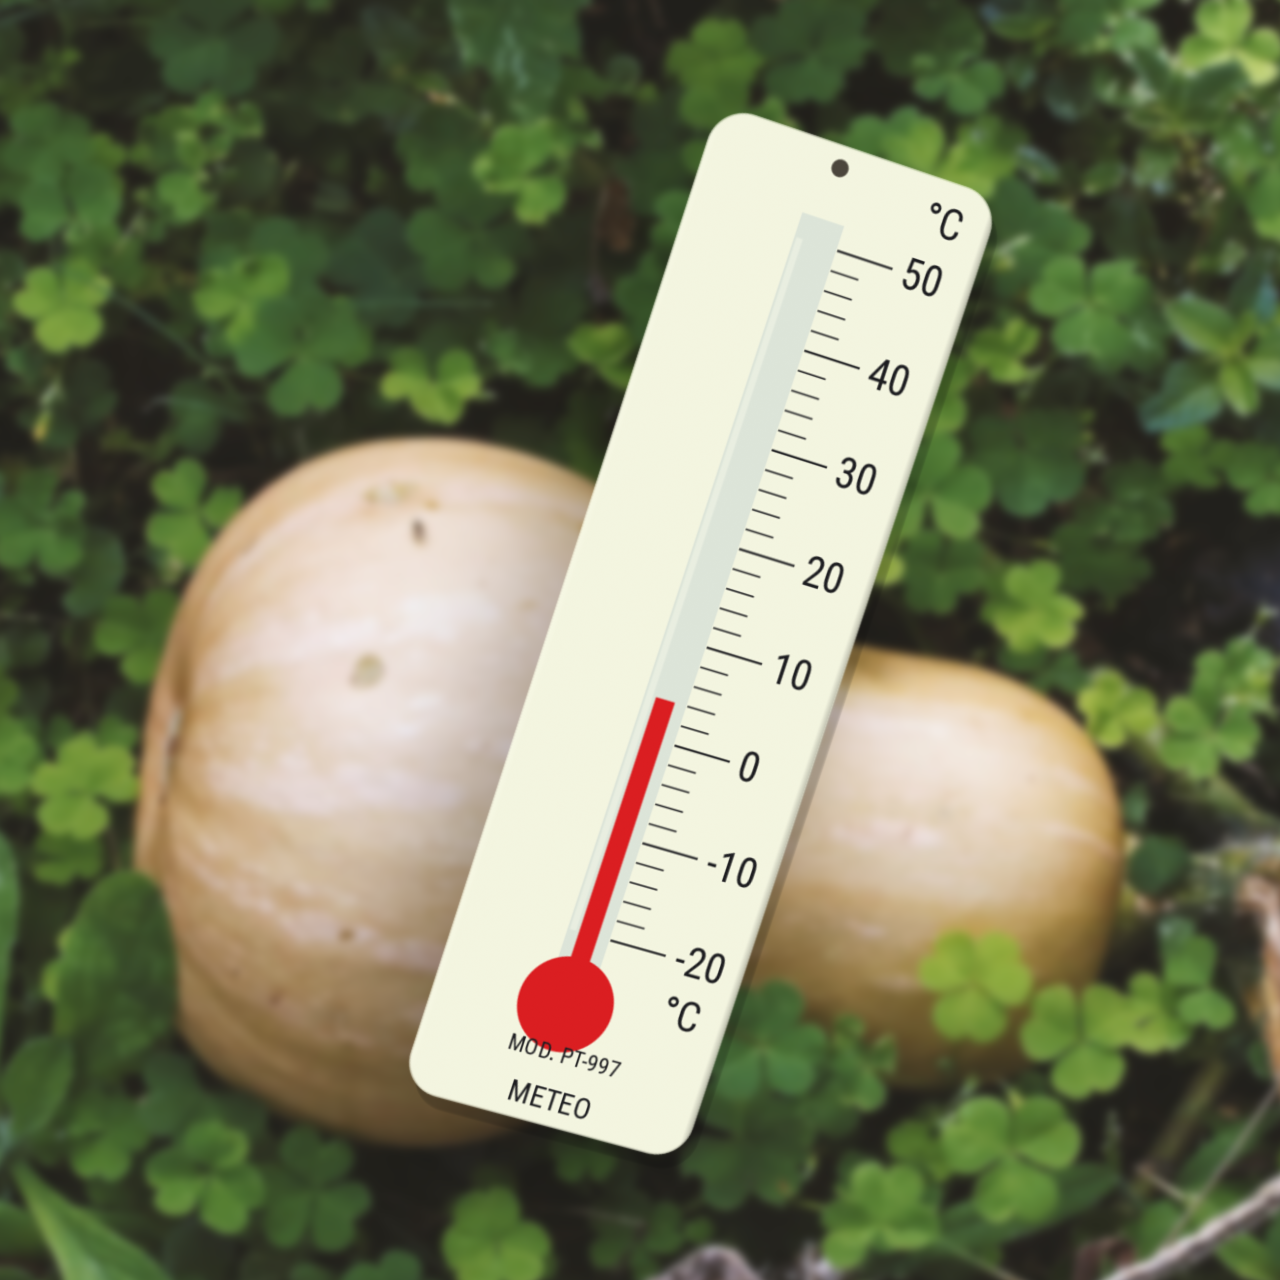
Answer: 4 °C
